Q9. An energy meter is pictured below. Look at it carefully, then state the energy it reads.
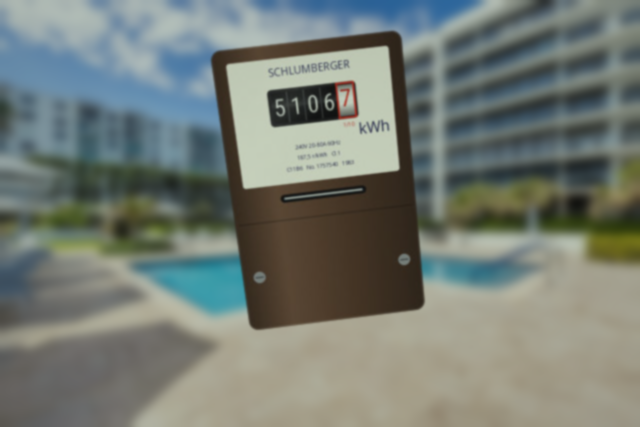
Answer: 5106.7 kWh
